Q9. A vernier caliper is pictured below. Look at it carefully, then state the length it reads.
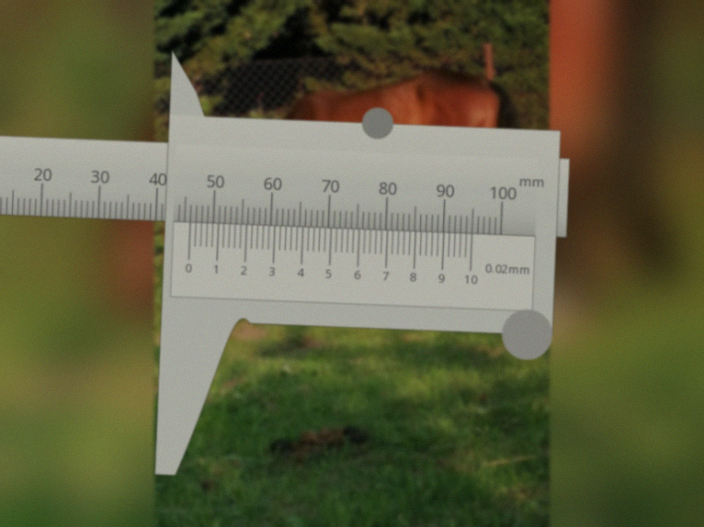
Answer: 46.0 mm
